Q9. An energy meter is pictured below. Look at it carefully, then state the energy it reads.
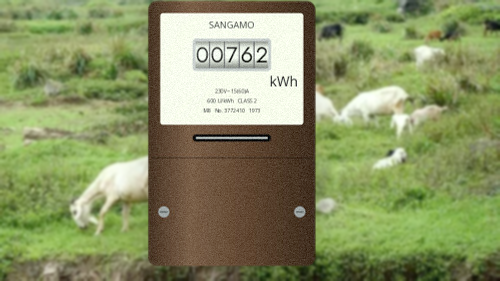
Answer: 762 kWh
